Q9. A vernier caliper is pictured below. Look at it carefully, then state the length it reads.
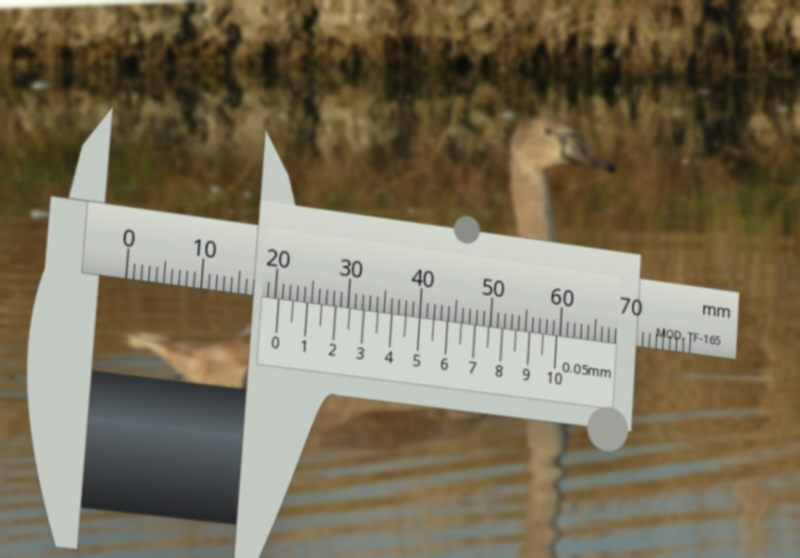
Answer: 20.5 mm
